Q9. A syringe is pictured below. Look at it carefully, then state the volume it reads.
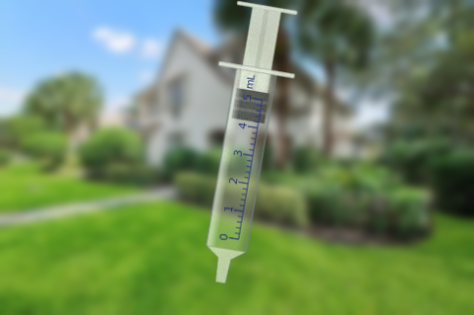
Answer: 4.2 mL
